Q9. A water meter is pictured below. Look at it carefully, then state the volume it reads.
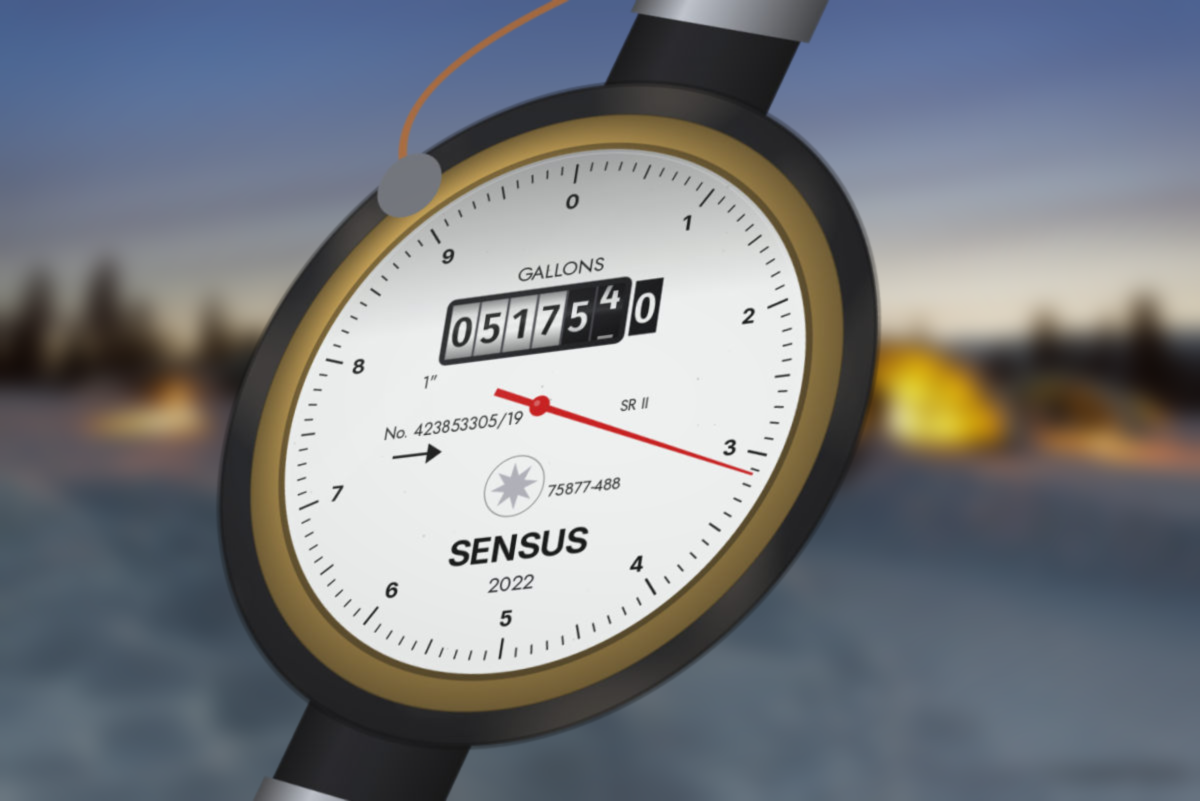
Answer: 517543.1 gal
